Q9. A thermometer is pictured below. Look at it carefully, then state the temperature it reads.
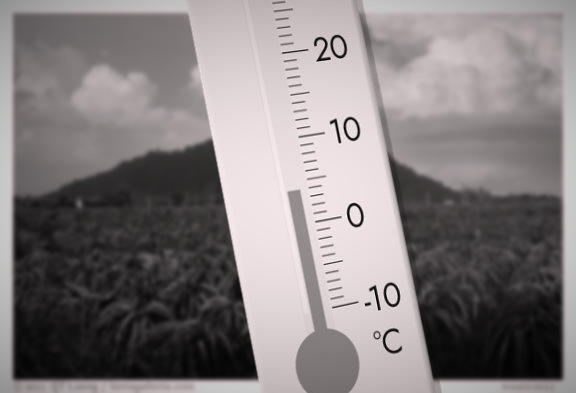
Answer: 4 °C
